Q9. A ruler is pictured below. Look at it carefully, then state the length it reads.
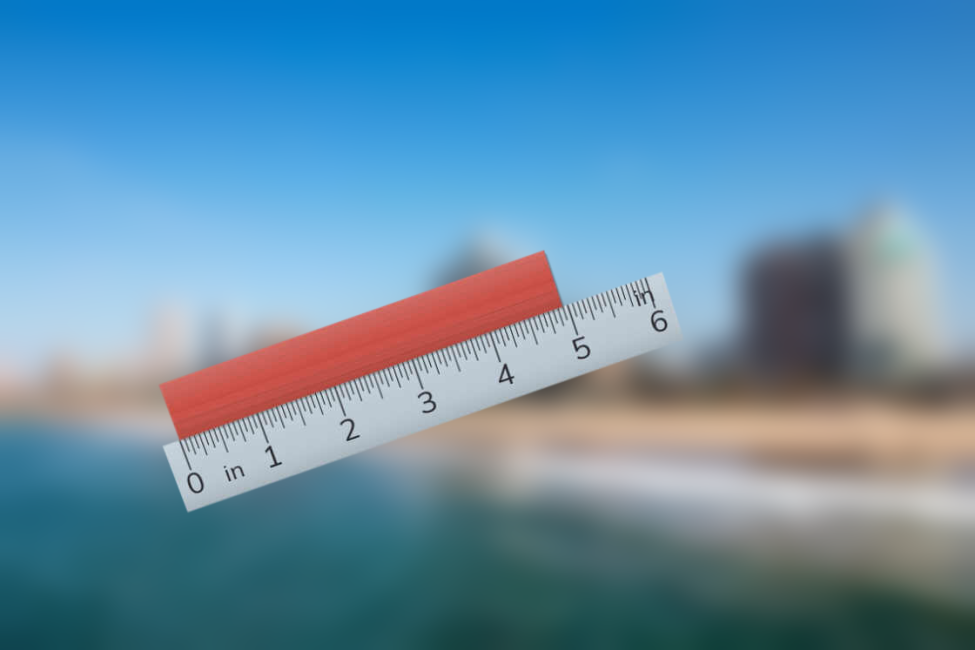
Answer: 4.9375 in
